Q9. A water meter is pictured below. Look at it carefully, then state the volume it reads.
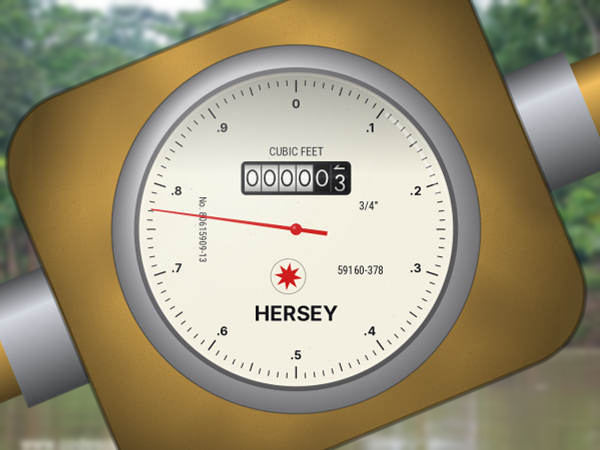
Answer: 2.77 ft³
